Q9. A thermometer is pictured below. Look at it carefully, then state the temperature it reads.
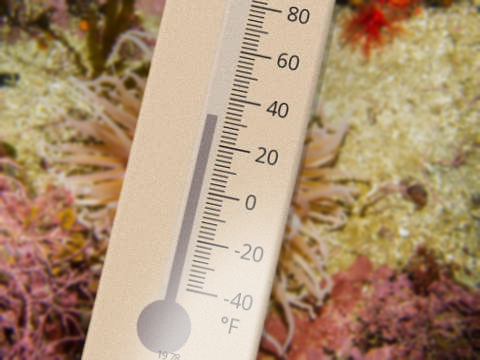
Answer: 32 °F
